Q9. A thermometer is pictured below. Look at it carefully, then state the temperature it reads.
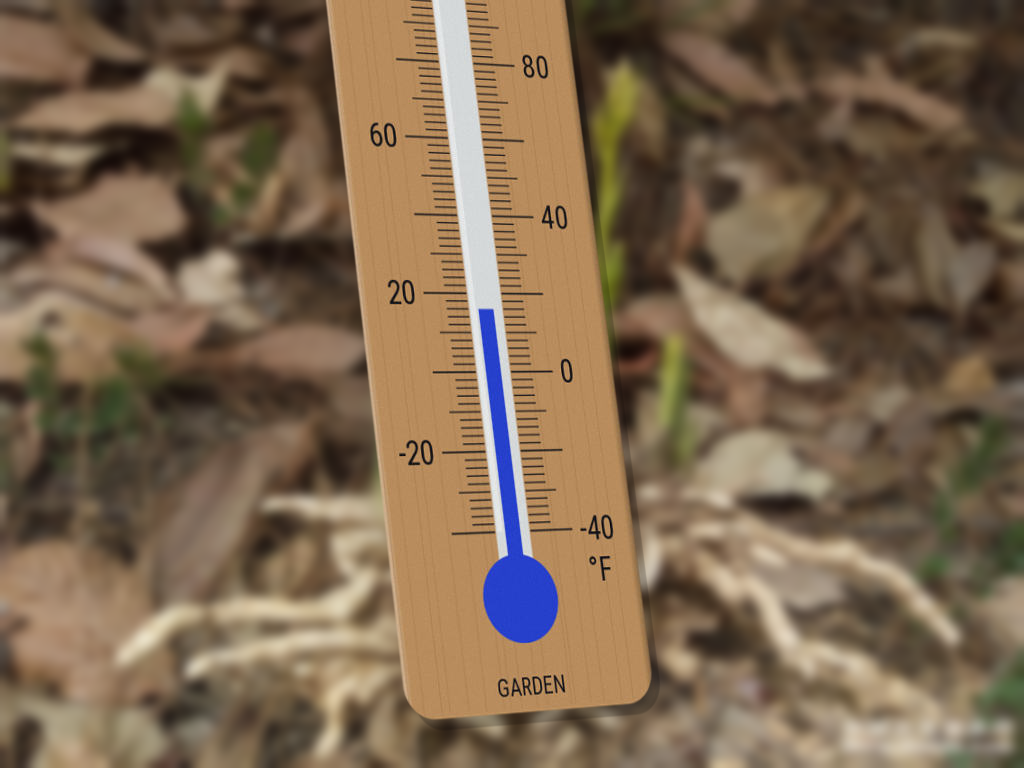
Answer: 16 °F
